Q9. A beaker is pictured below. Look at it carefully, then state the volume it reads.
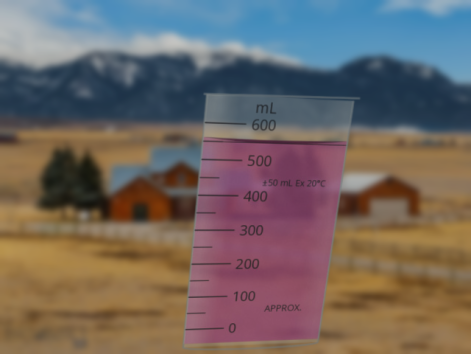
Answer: 550 mL
